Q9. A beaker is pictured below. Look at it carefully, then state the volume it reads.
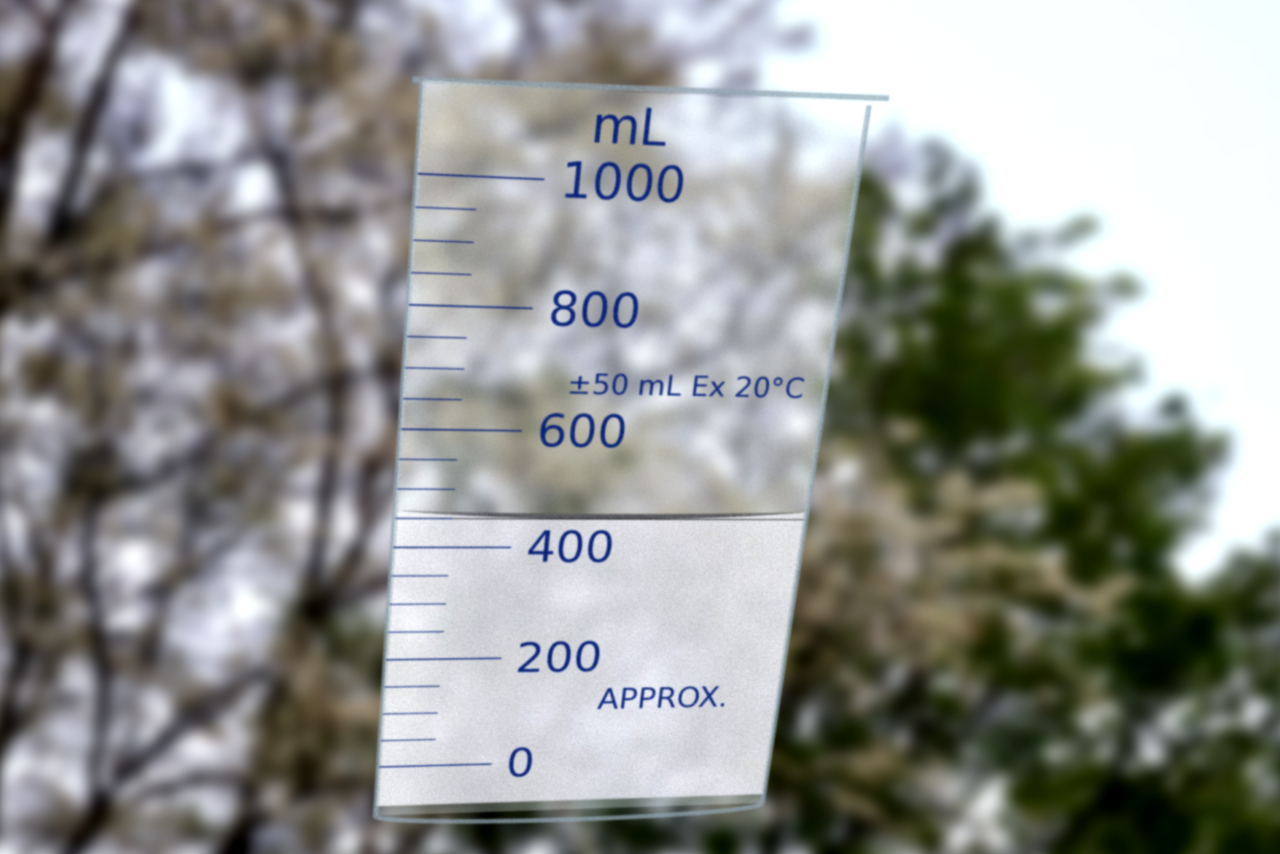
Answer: 450 mL
